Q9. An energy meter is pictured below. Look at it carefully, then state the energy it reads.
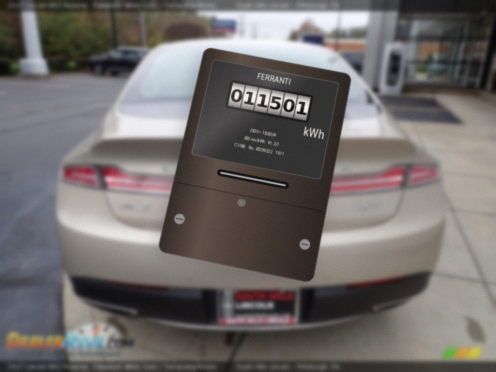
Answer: 11501 kWh
